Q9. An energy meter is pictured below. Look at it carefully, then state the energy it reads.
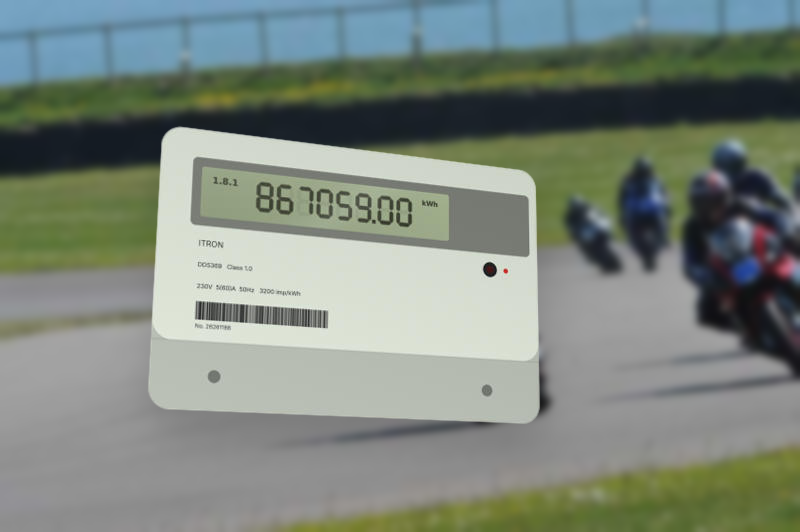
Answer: 867059.00 kWh
